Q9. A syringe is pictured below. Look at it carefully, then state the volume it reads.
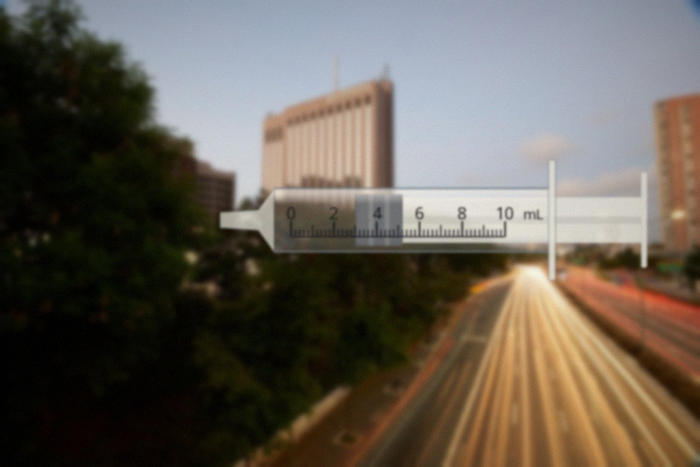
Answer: 3 mL
